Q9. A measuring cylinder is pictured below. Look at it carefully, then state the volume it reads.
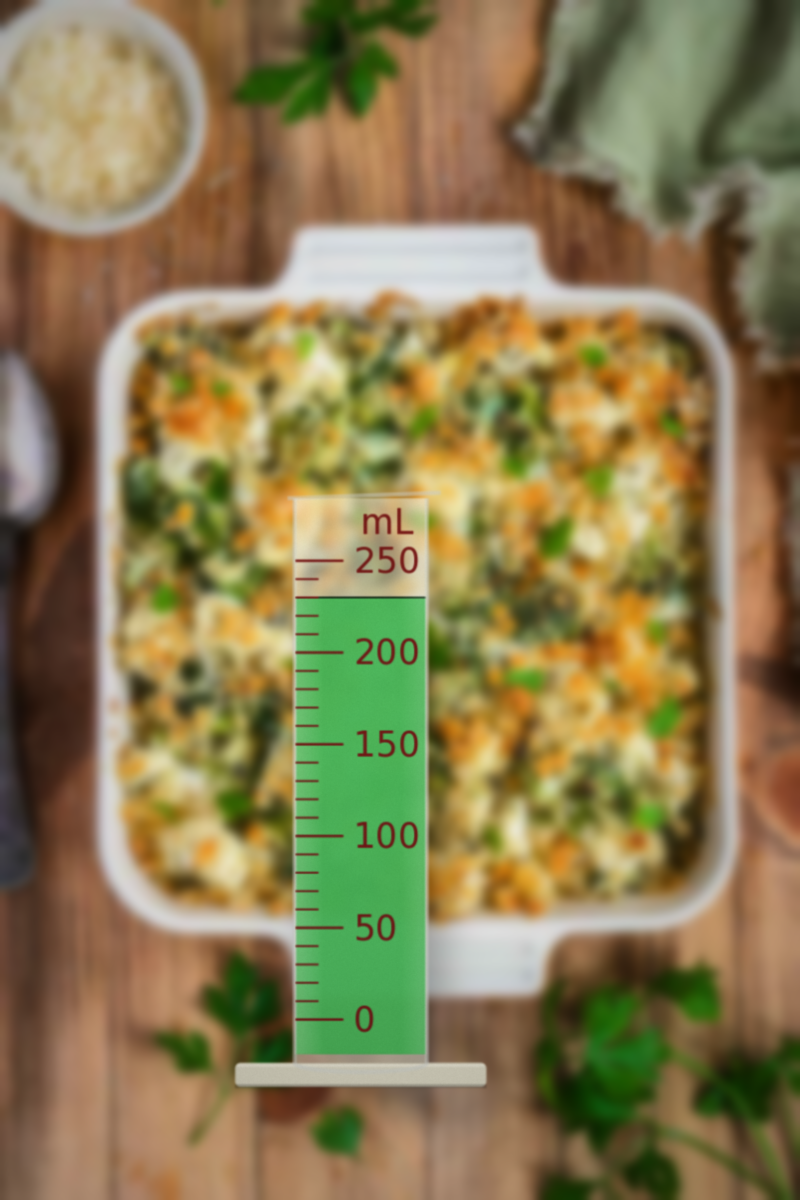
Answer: 230 mL
